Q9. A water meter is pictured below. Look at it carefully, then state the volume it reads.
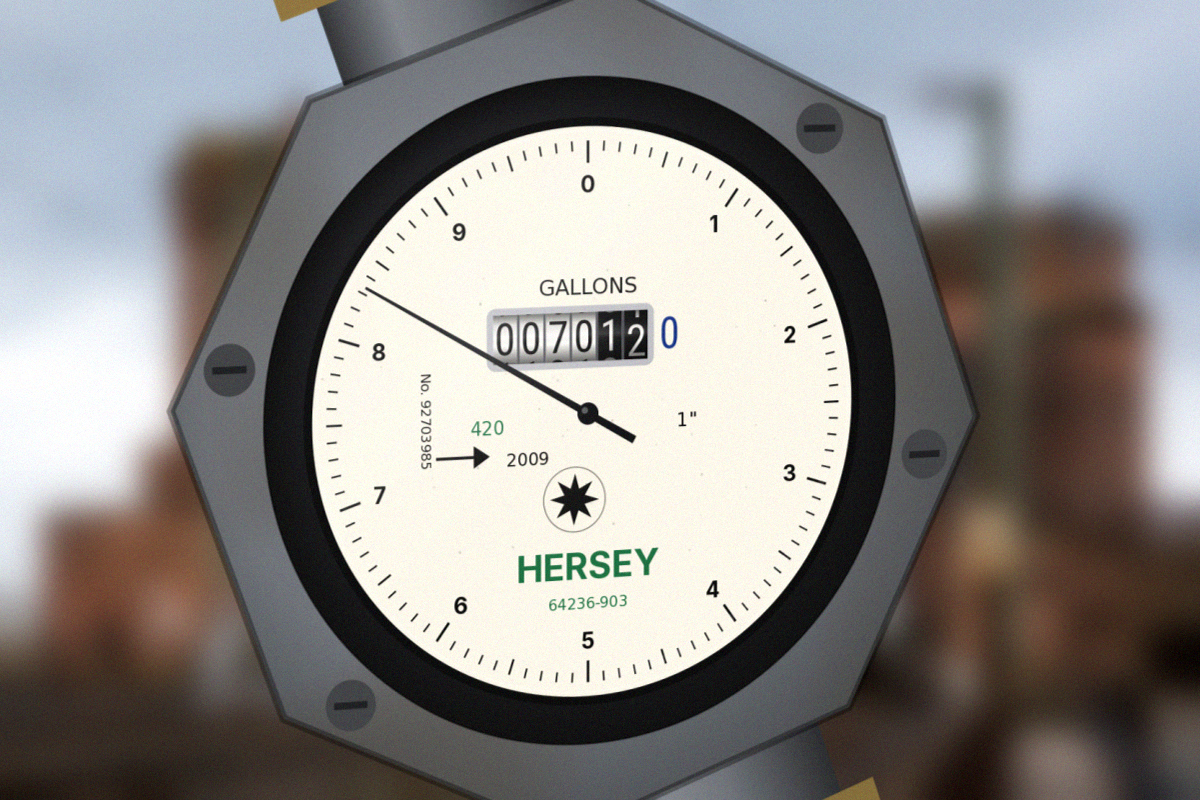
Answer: 70118.3 gal
